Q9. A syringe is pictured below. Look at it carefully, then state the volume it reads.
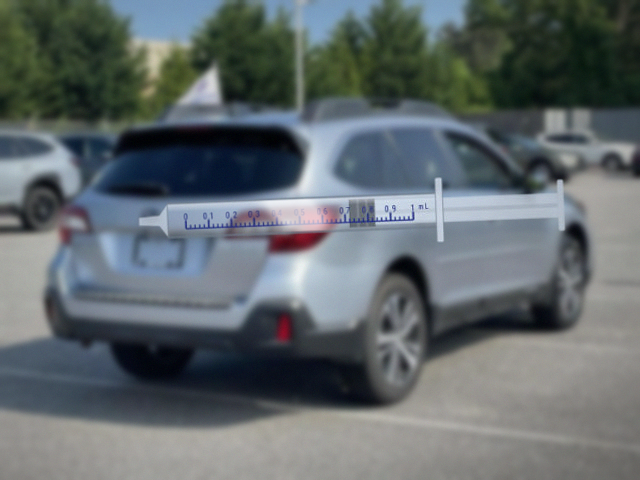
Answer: 0.72 mL
